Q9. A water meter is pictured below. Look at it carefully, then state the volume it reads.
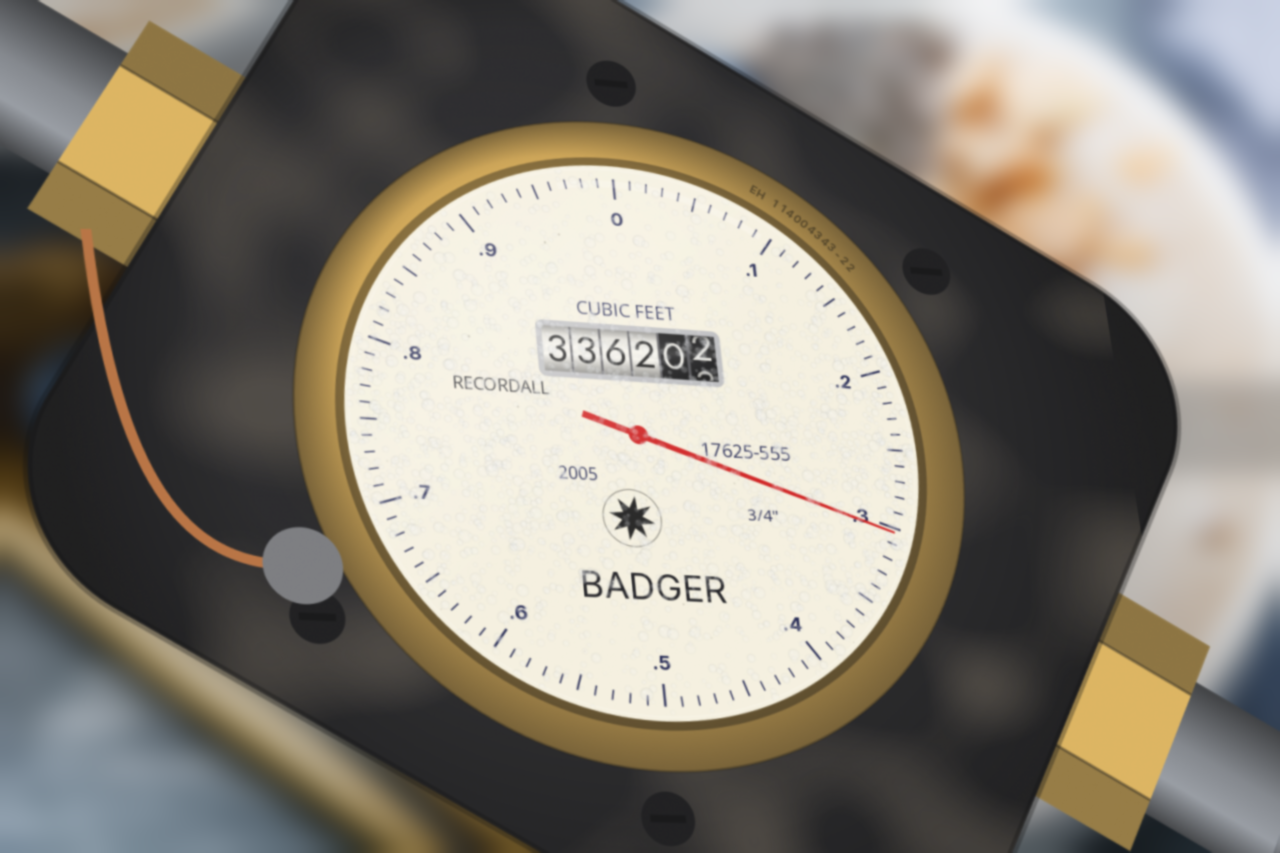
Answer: 336202.30 ft³
